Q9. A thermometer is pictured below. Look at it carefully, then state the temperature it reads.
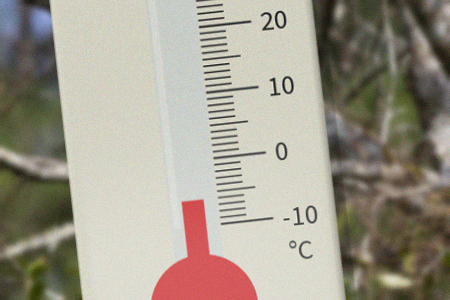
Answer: -6 °C
